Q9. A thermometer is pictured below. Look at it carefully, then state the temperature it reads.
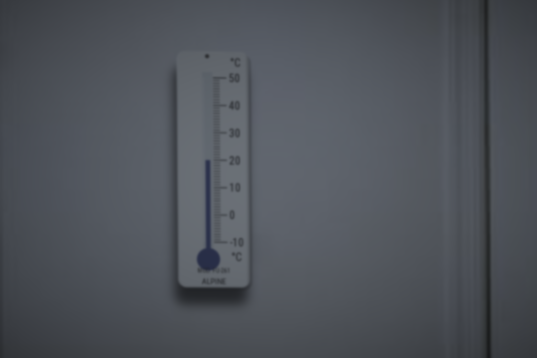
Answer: 20 °C
